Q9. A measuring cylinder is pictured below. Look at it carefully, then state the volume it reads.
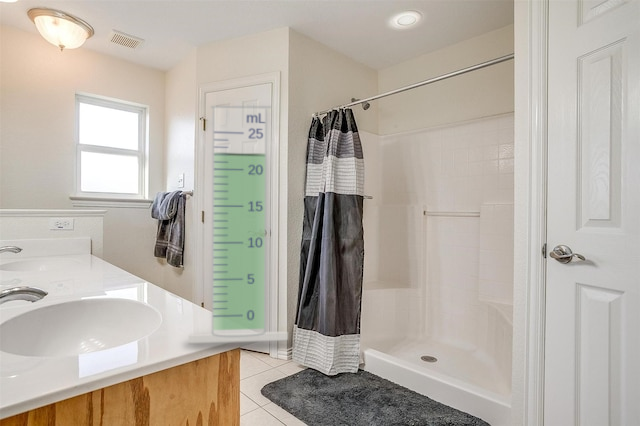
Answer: 22 mL
